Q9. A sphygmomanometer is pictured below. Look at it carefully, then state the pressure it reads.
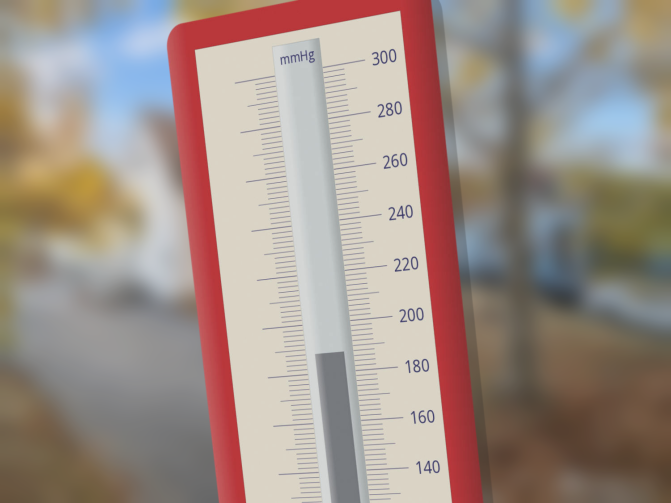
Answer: 188 mmHg
